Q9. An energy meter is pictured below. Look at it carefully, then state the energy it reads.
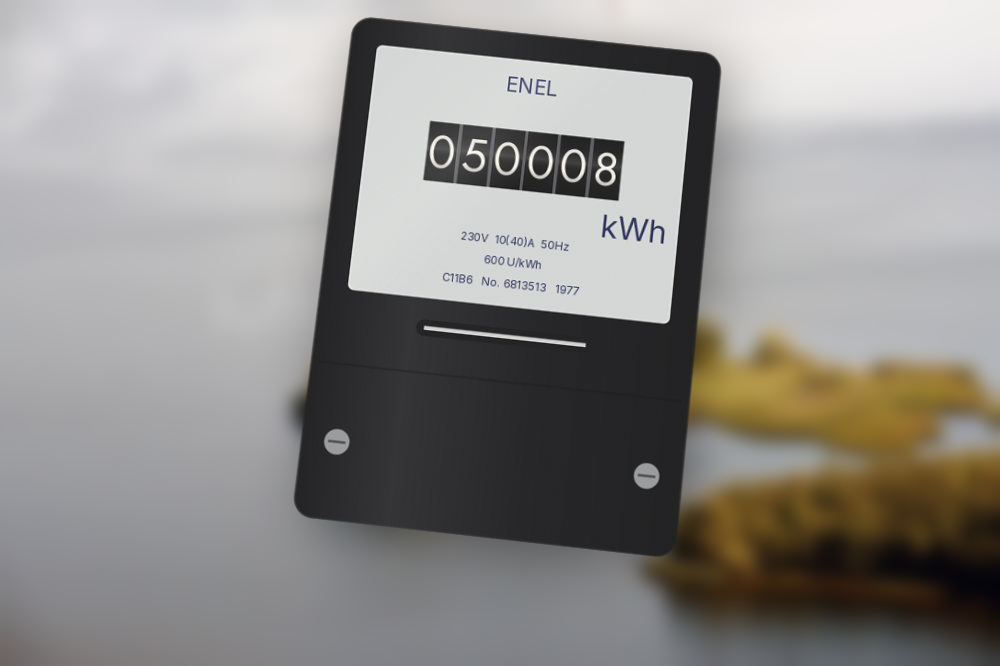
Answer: 50008 kWh
